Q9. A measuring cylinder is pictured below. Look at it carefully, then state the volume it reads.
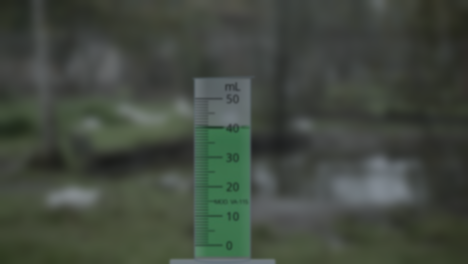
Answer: 40 mL
